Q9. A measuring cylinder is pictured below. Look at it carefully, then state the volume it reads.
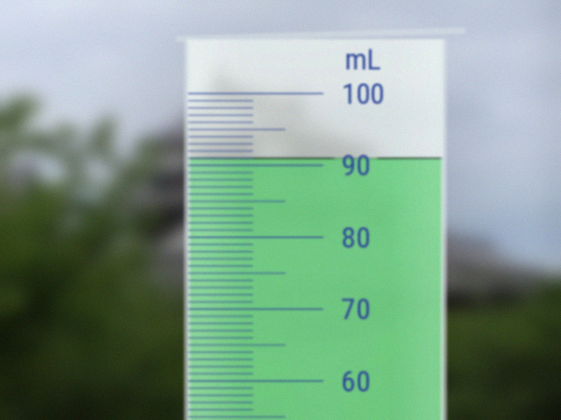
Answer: 91 mL
